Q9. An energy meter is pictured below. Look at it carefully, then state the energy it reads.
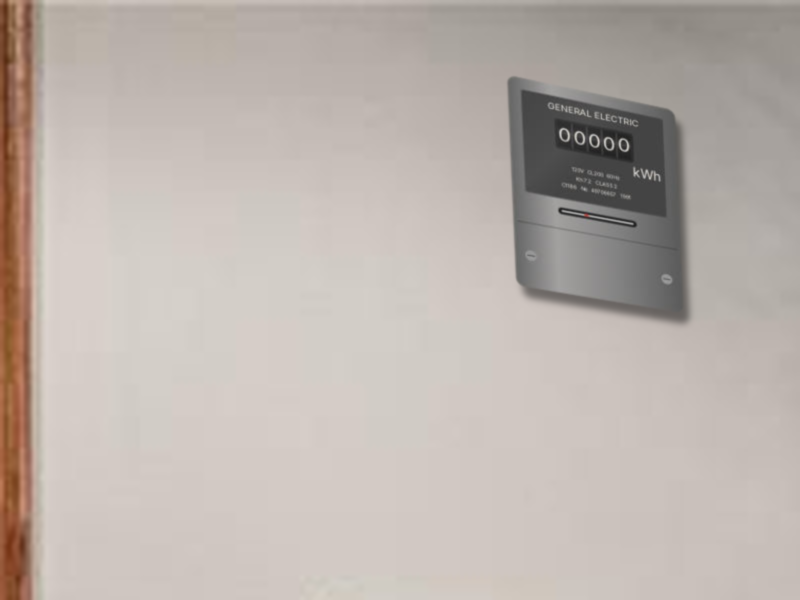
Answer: 0 kWh
